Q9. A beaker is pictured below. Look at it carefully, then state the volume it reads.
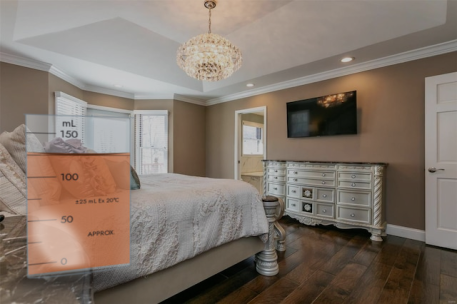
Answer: 125 mL
